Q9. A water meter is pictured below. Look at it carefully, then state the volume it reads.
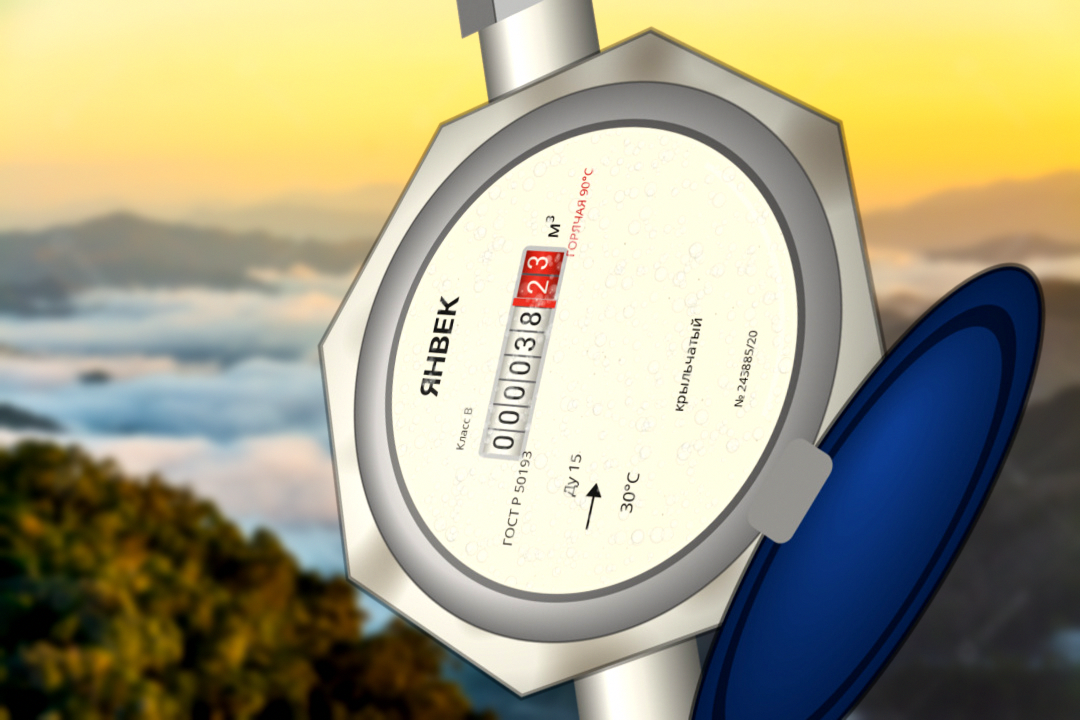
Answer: 38.23 m³
